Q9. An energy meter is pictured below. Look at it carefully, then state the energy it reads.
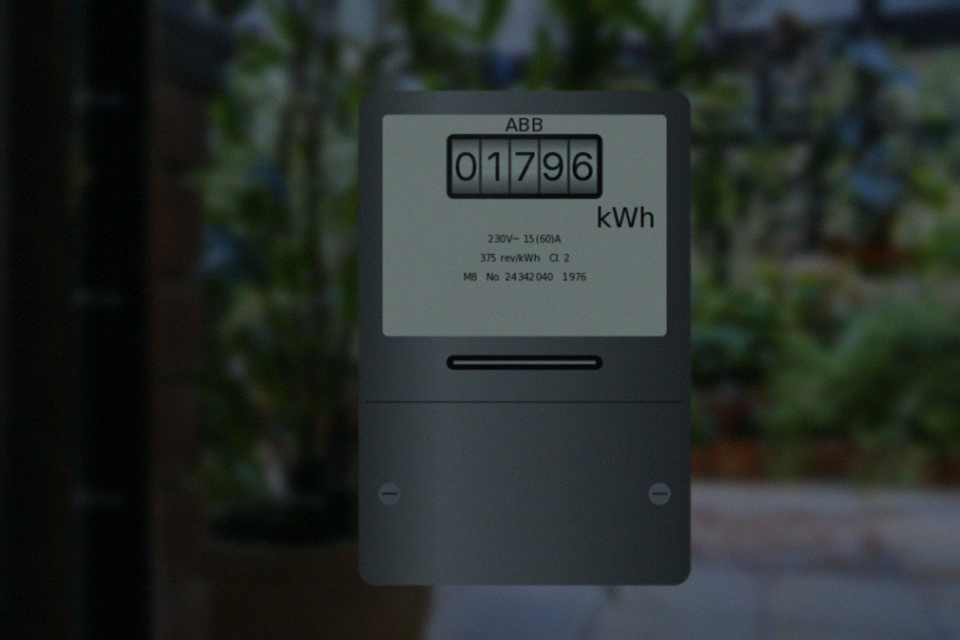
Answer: 1796 kWh
